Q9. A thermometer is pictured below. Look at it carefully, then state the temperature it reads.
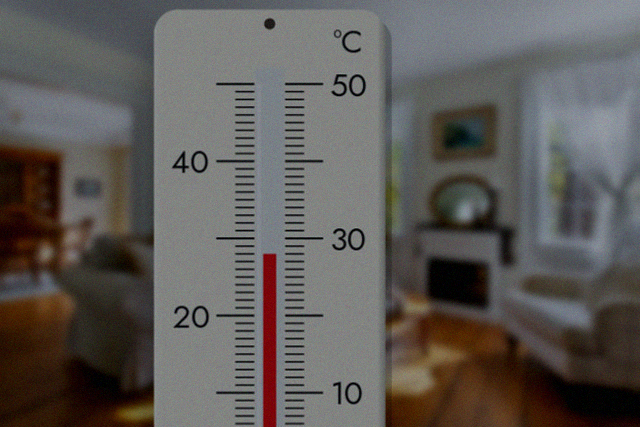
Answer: 28 °C
